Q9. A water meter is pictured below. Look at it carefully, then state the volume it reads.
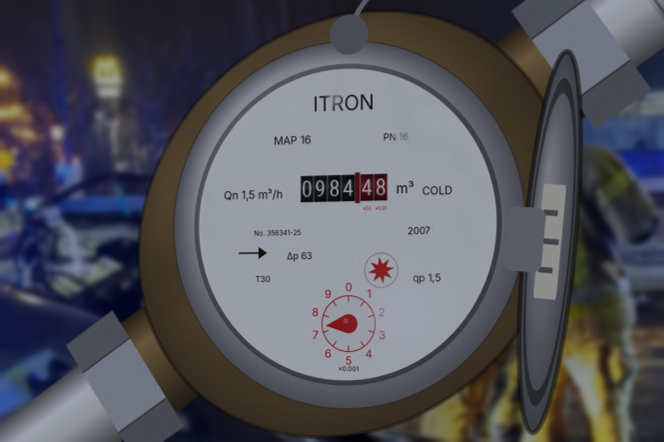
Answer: 984.487 m³
